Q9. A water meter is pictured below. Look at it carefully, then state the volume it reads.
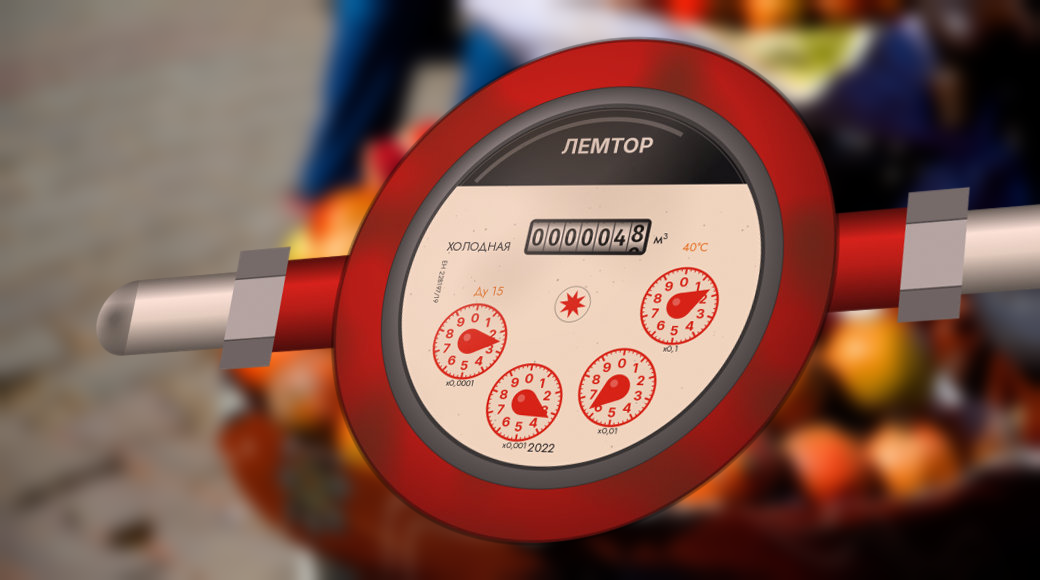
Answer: 48.1632 m³
